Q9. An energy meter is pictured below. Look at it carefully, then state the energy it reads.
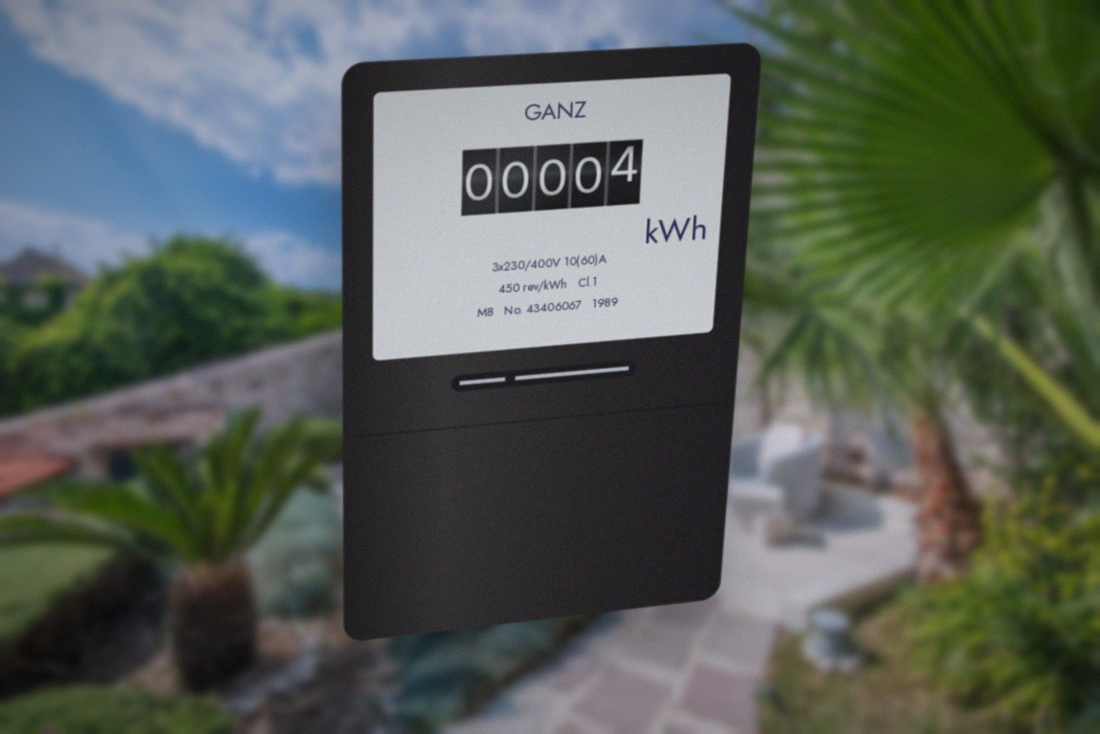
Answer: 4 kWh
